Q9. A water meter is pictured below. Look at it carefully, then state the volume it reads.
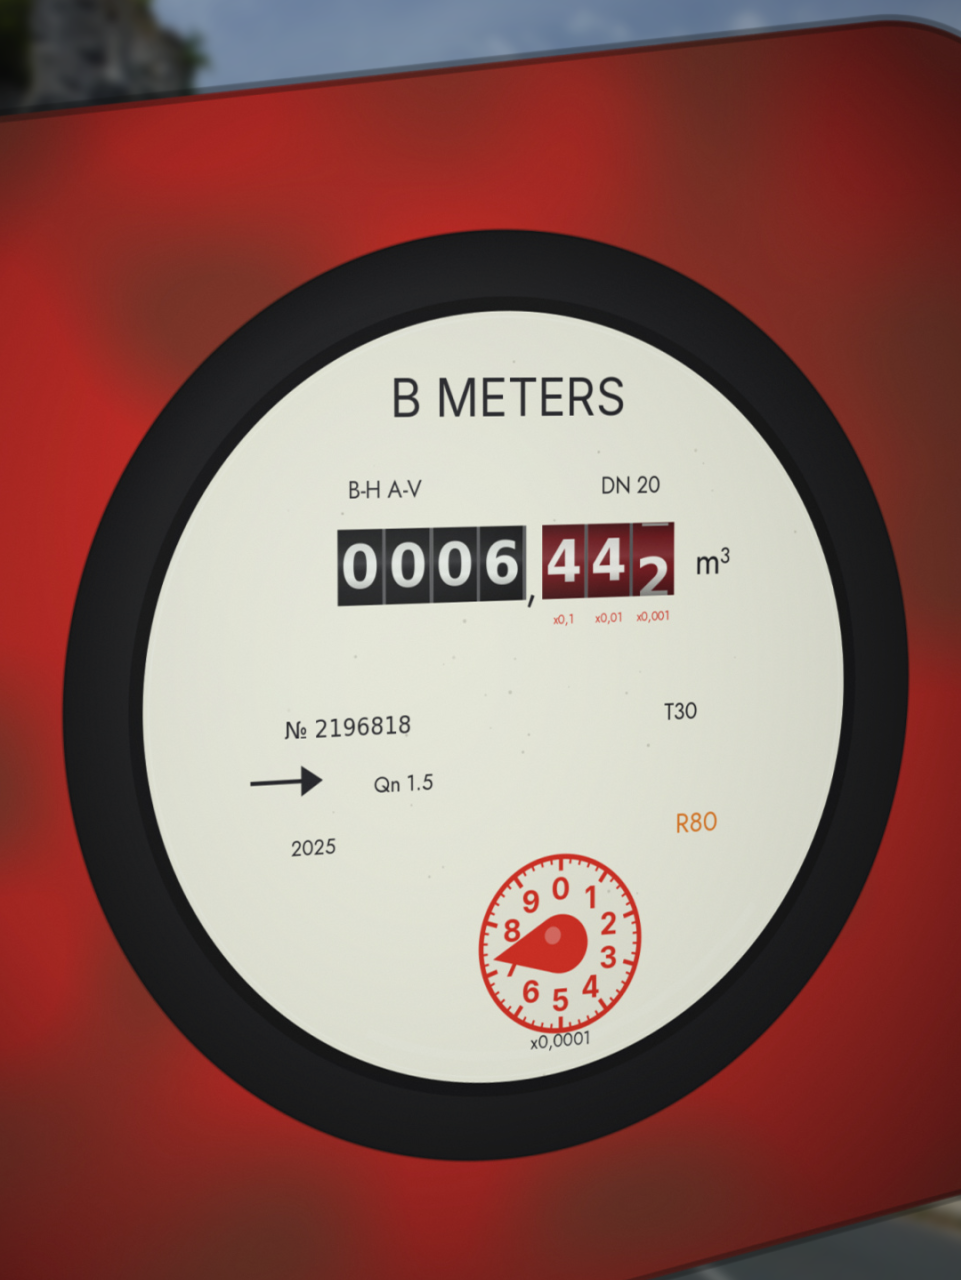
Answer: 6.4417 m³
